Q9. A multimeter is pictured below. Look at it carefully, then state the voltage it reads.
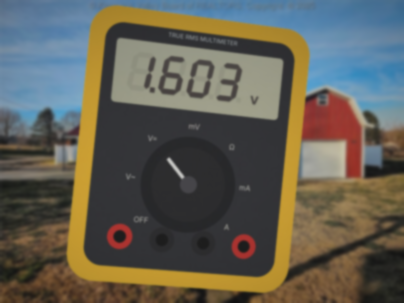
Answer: 1.603 V
